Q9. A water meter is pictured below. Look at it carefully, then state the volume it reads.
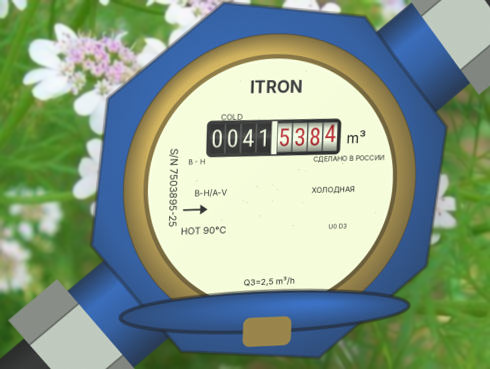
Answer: 41.5384 m³
